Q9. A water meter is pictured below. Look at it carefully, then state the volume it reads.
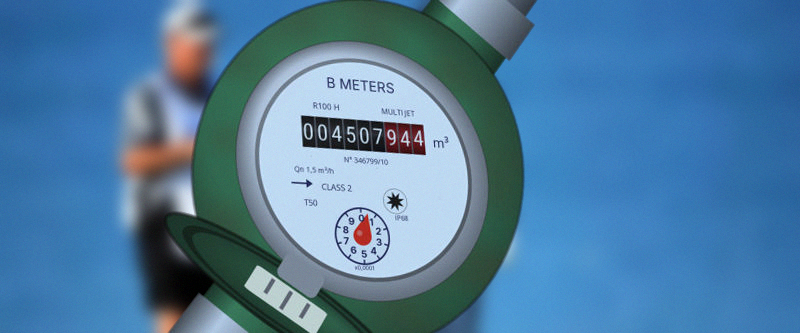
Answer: 4507.9440 m³
